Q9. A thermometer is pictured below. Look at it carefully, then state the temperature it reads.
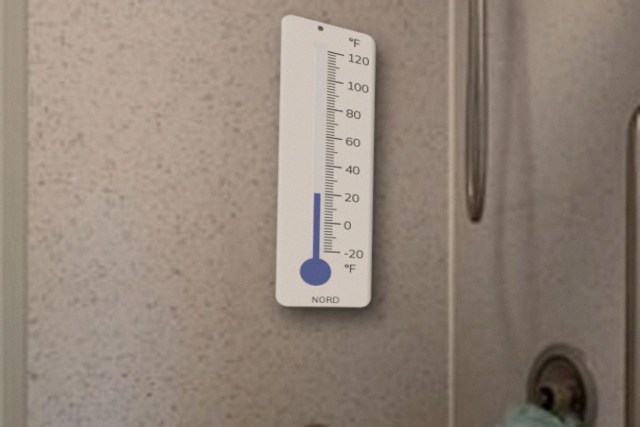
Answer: 20 °F
